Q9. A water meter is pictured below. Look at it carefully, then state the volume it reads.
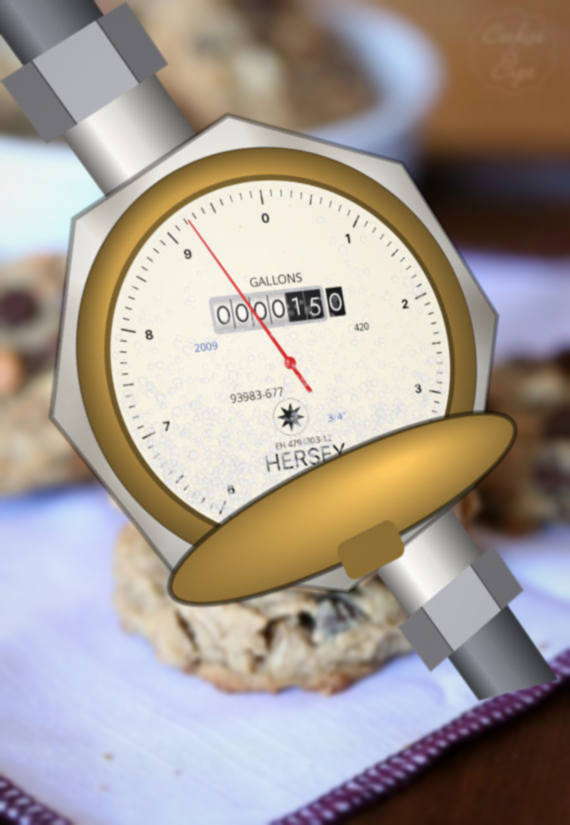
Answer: 149.2 gal
